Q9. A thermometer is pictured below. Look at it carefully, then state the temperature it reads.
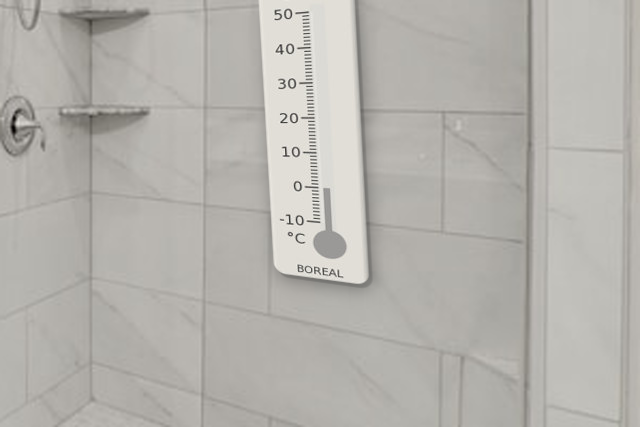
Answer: 0 °C
